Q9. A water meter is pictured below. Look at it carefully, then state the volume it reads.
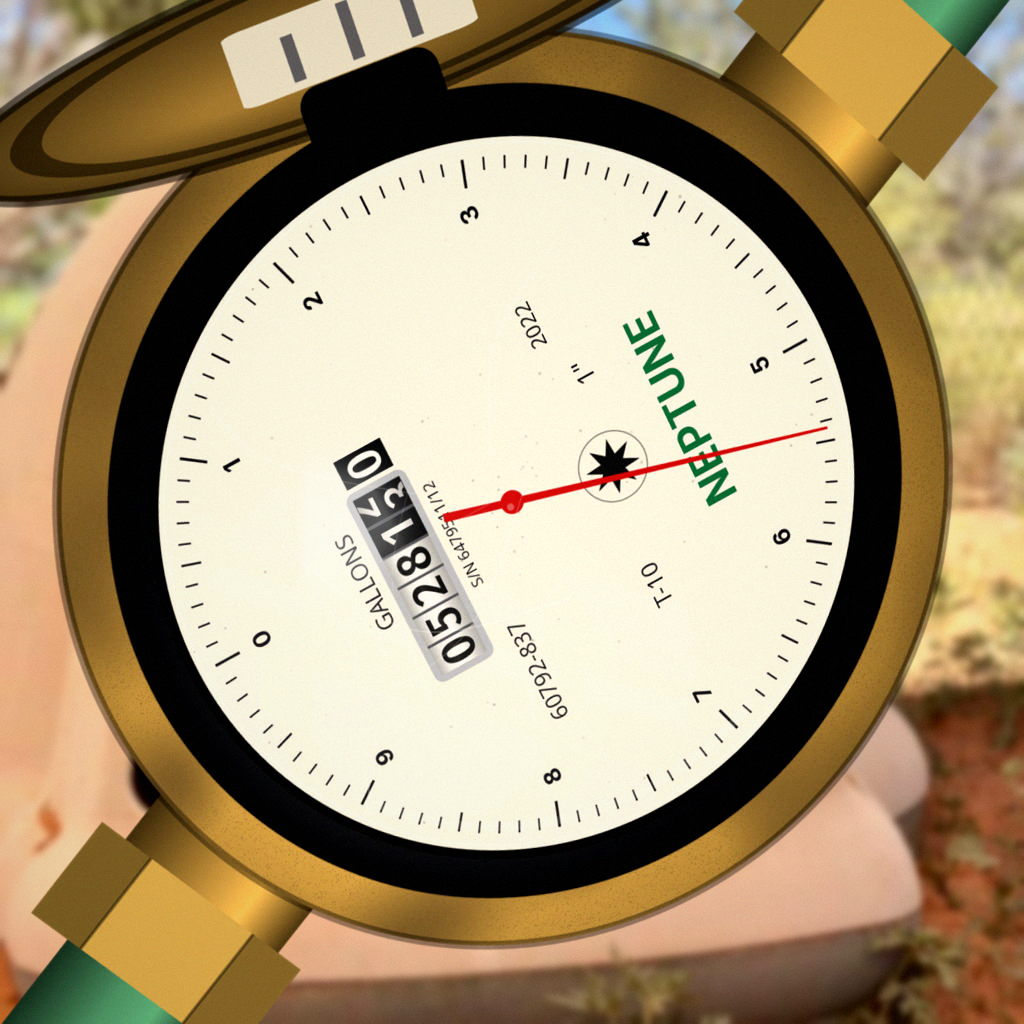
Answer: 528125.4 gal
